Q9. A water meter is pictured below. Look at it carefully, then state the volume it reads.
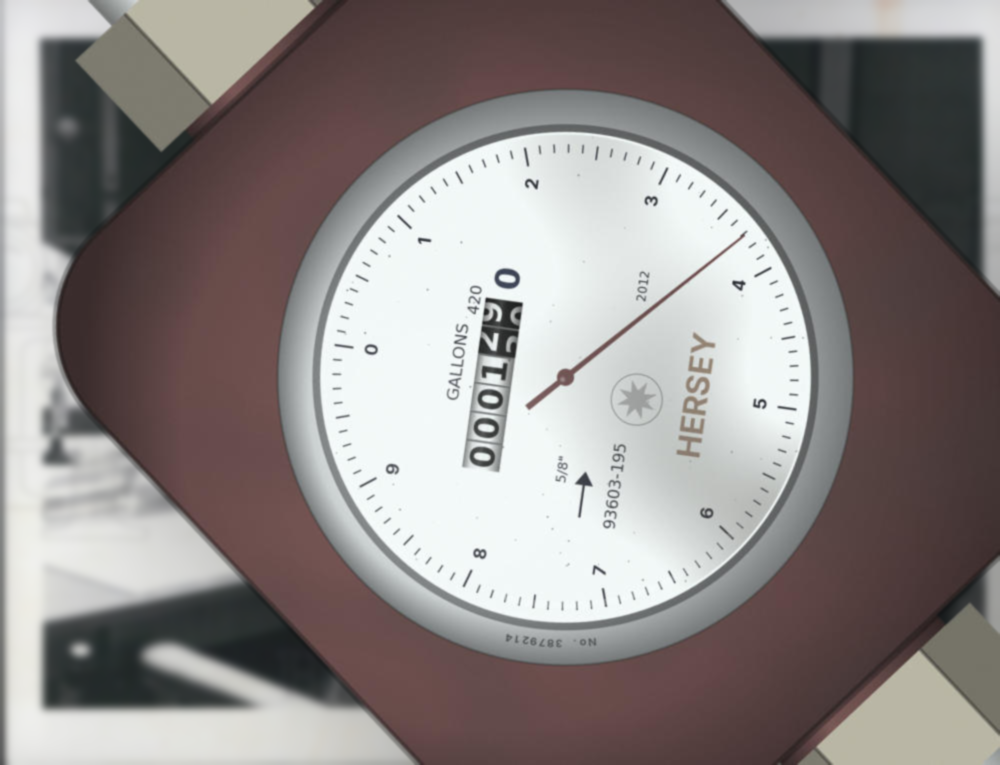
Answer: 1293.7 gal
